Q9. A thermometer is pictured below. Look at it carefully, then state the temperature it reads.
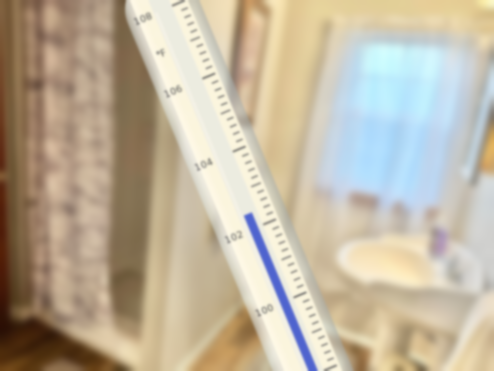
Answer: 102.4 °F
